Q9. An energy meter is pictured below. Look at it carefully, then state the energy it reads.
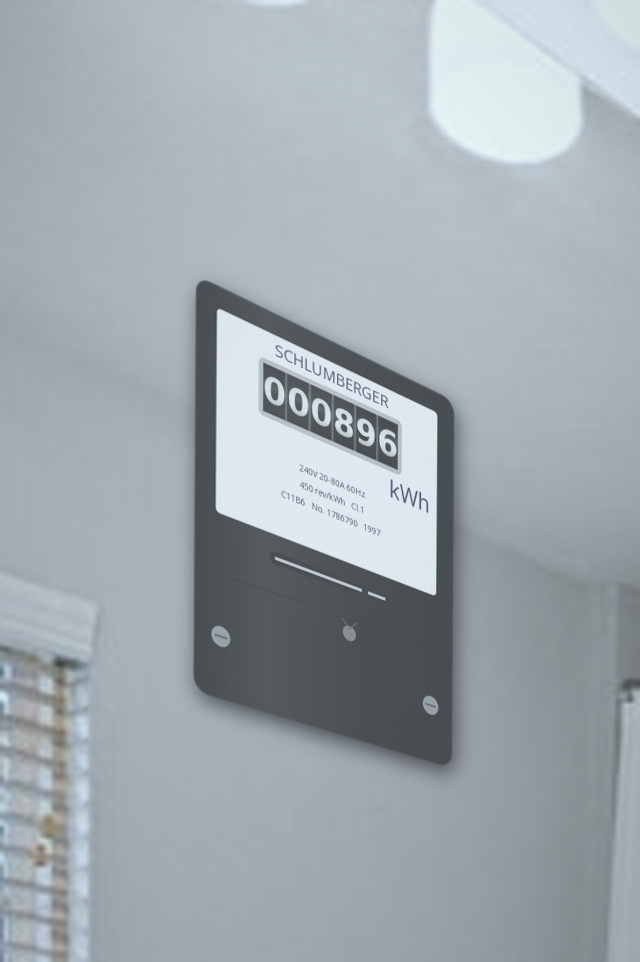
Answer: 896 kWh
